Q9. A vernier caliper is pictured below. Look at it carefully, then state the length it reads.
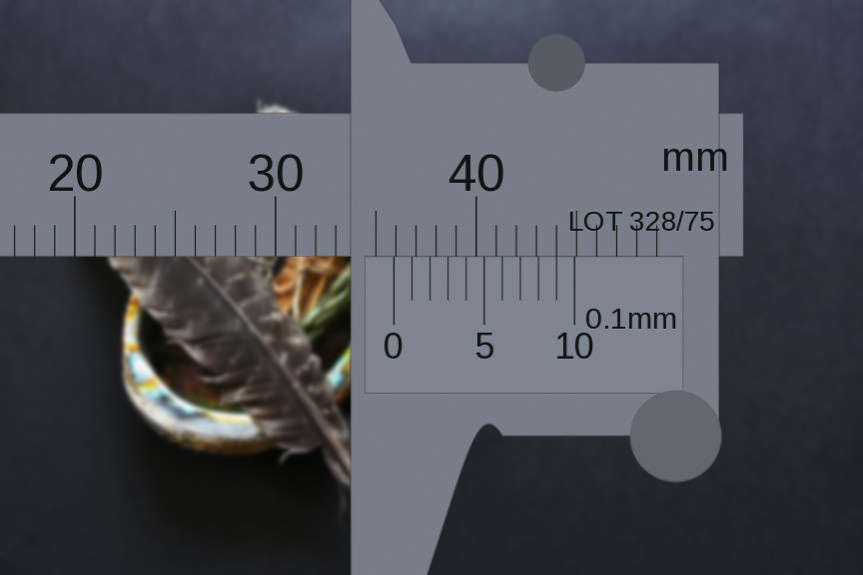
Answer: 35.9 mm
